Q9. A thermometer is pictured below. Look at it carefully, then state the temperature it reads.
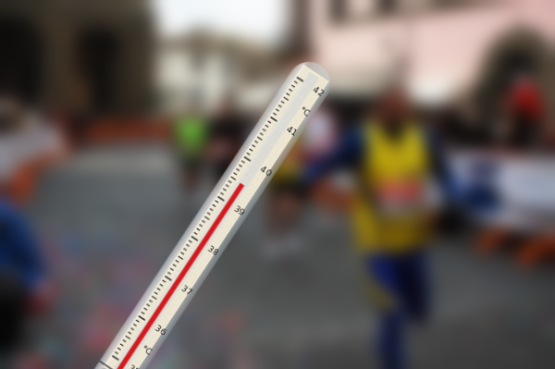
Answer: 39.5 °C
